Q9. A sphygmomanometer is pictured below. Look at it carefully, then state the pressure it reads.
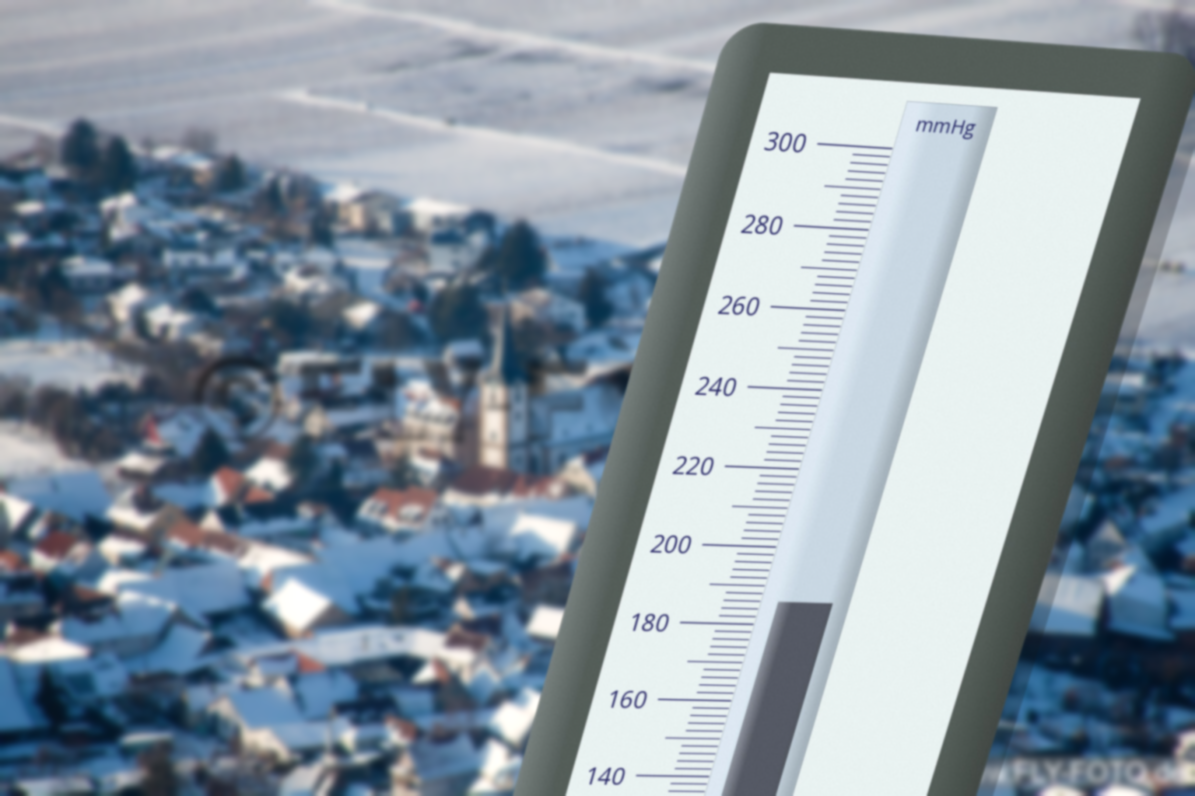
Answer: 186 mmHg
